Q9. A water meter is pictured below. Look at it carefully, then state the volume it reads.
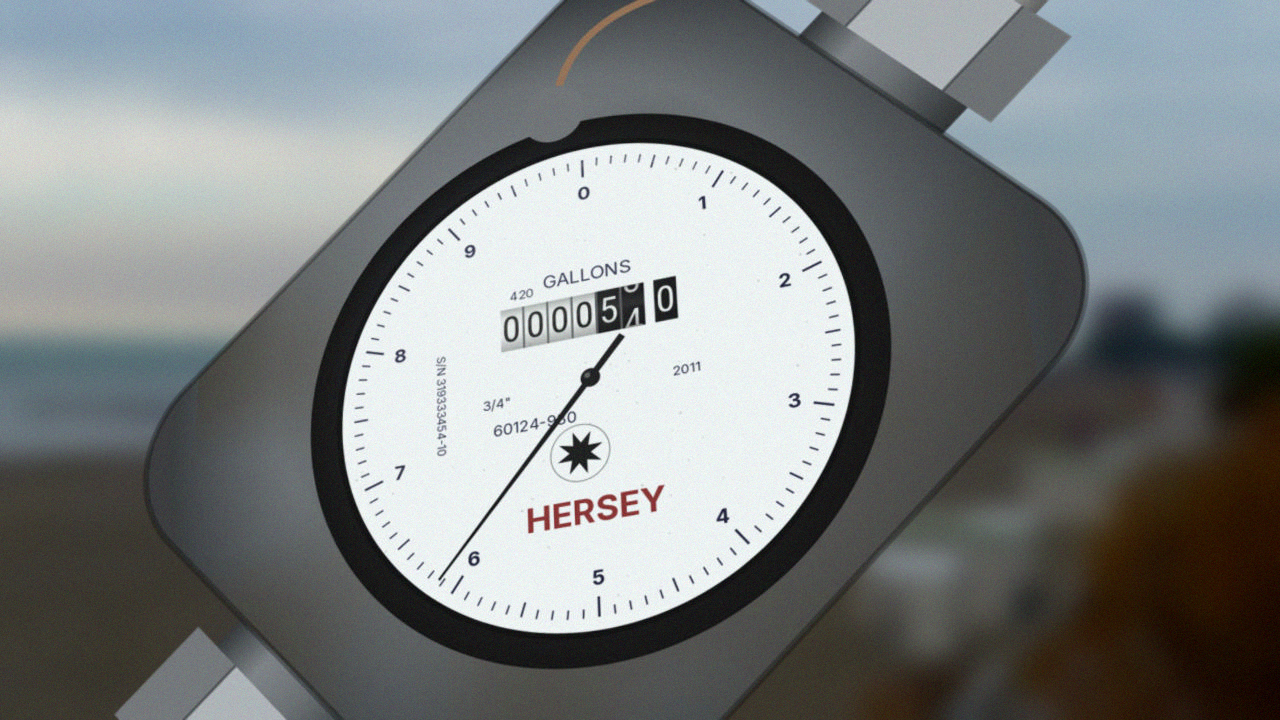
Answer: 536.1 gal
